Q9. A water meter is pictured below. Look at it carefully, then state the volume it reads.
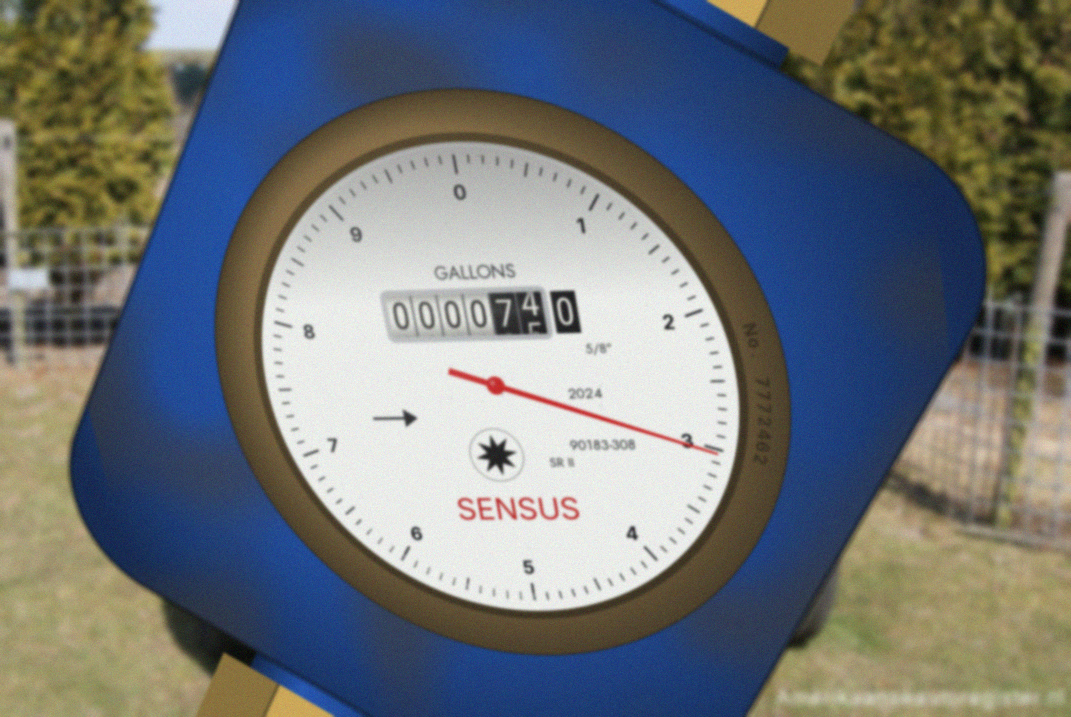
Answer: 743.0 gal
